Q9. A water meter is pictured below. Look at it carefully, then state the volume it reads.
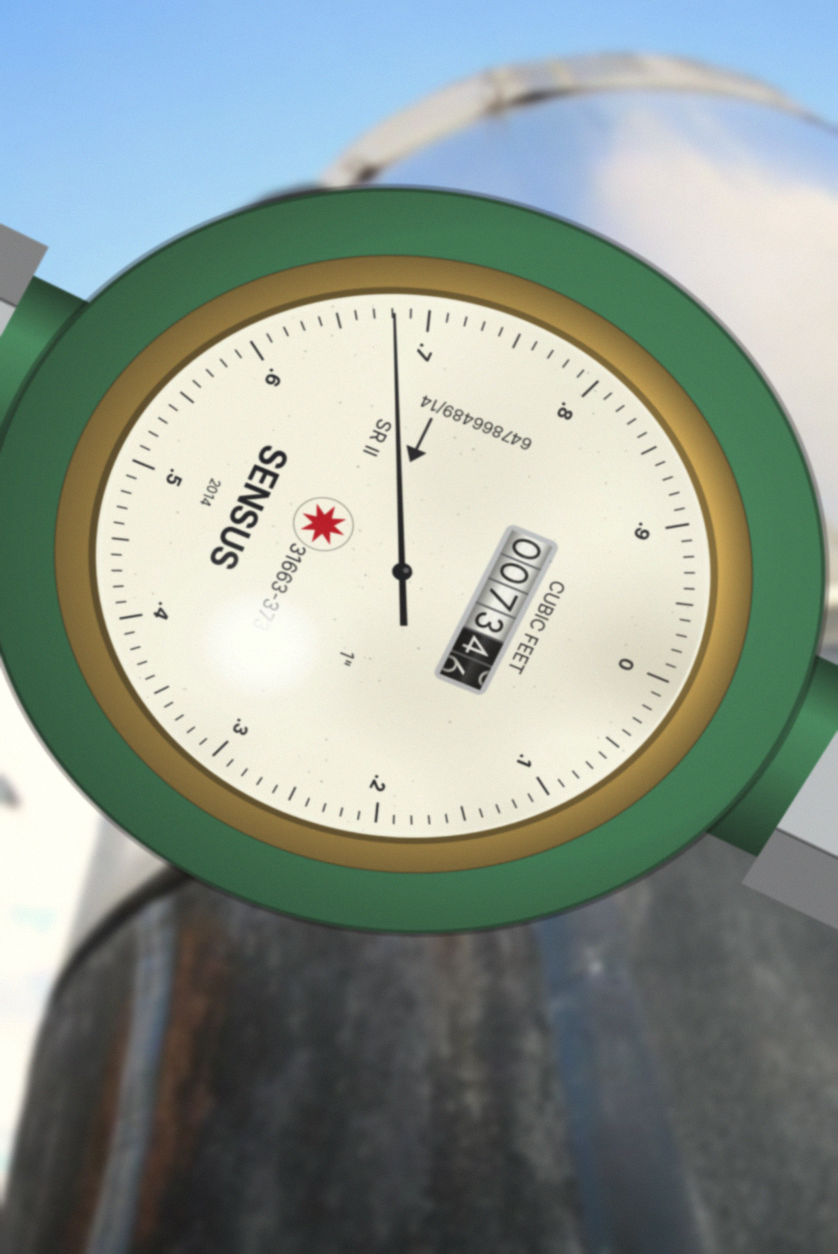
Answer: 7345.68 ft³
